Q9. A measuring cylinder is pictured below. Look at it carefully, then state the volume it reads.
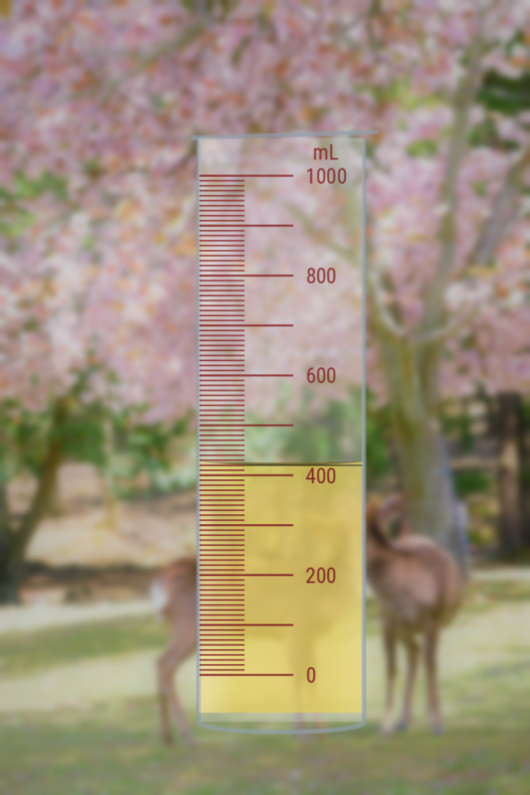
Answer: 420 mL
